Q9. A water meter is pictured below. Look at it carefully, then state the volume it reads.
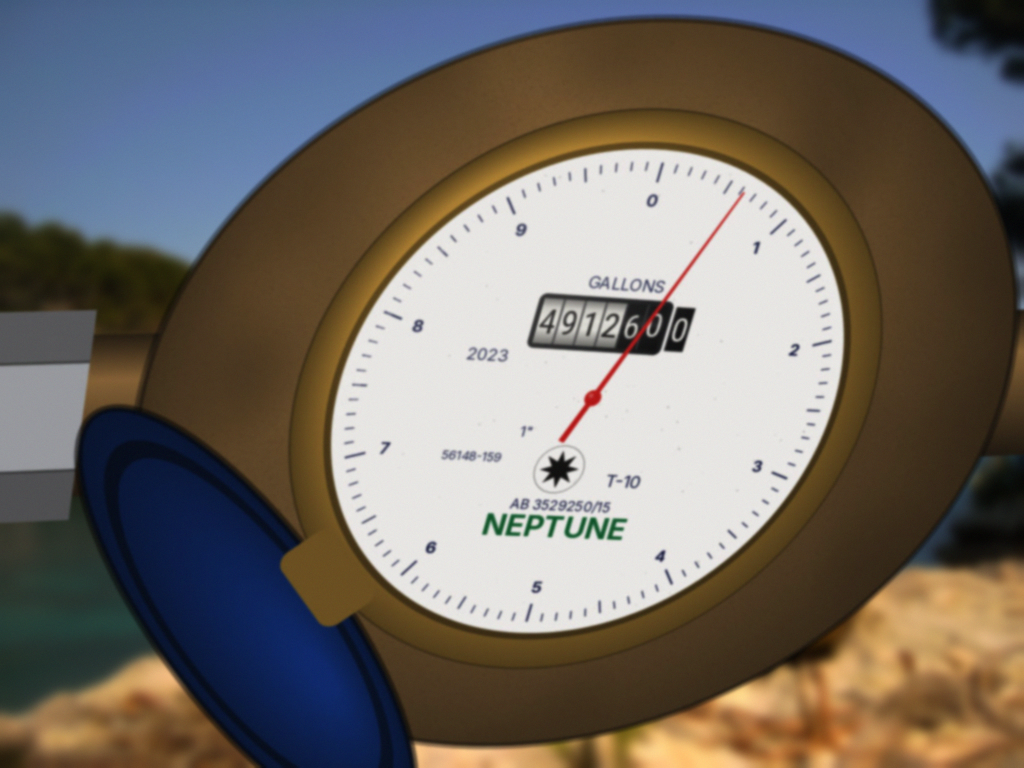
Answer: 4912600.6 gal
